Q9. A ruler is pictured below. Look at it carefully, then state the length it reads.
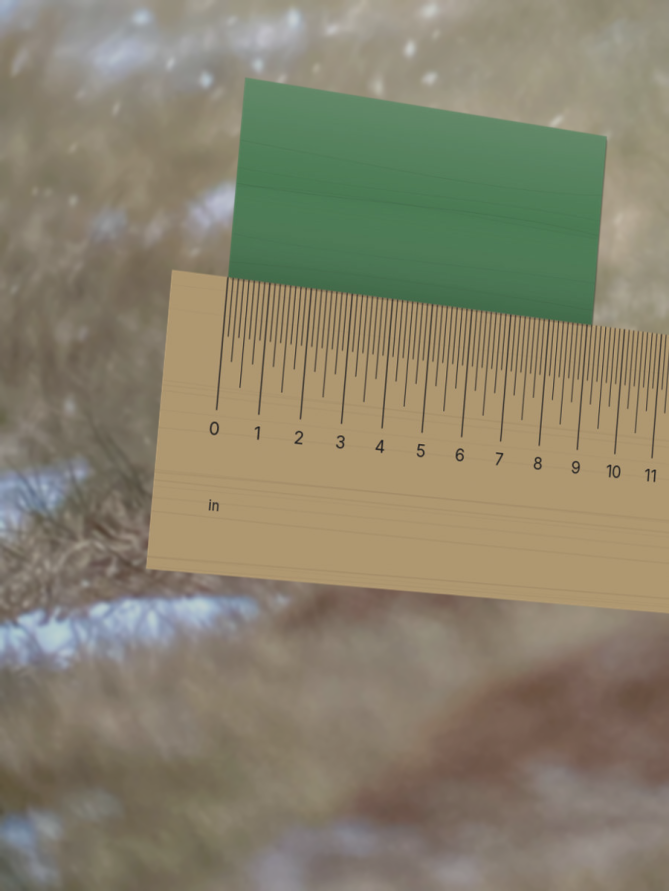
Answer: 9.125 in
